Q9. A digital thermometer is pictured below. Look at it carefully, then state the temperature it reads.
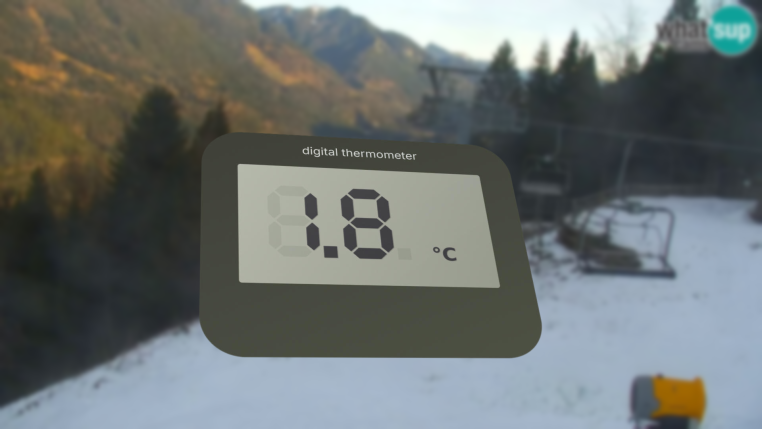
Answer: 1.8 °C
